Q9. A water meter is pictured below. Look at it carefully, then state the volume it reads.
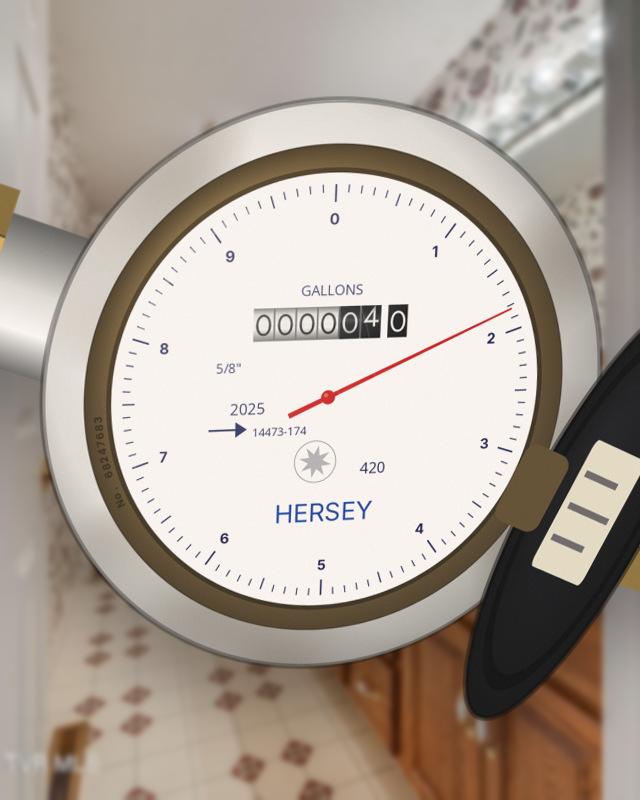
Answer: 41.8 gal
